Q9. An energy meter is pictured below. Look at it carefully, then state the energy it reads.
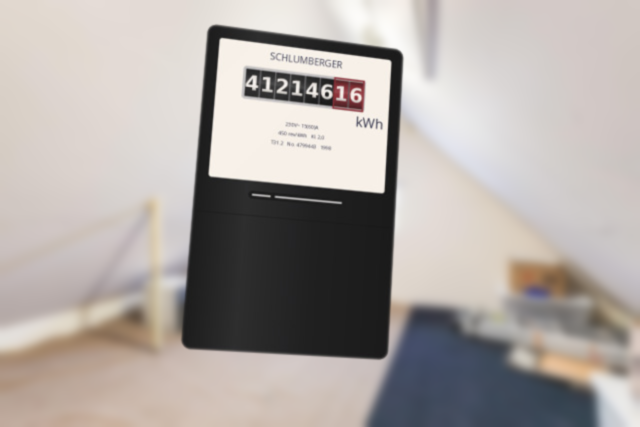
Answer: 412146.16 kWh
